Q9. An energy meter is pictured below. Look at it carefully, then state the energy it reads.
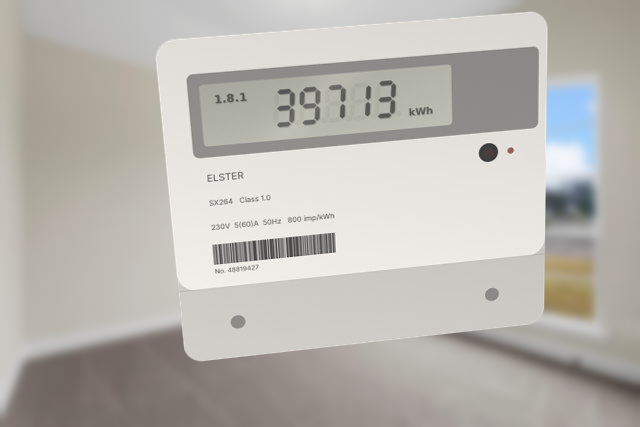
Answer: 39713 kWh
